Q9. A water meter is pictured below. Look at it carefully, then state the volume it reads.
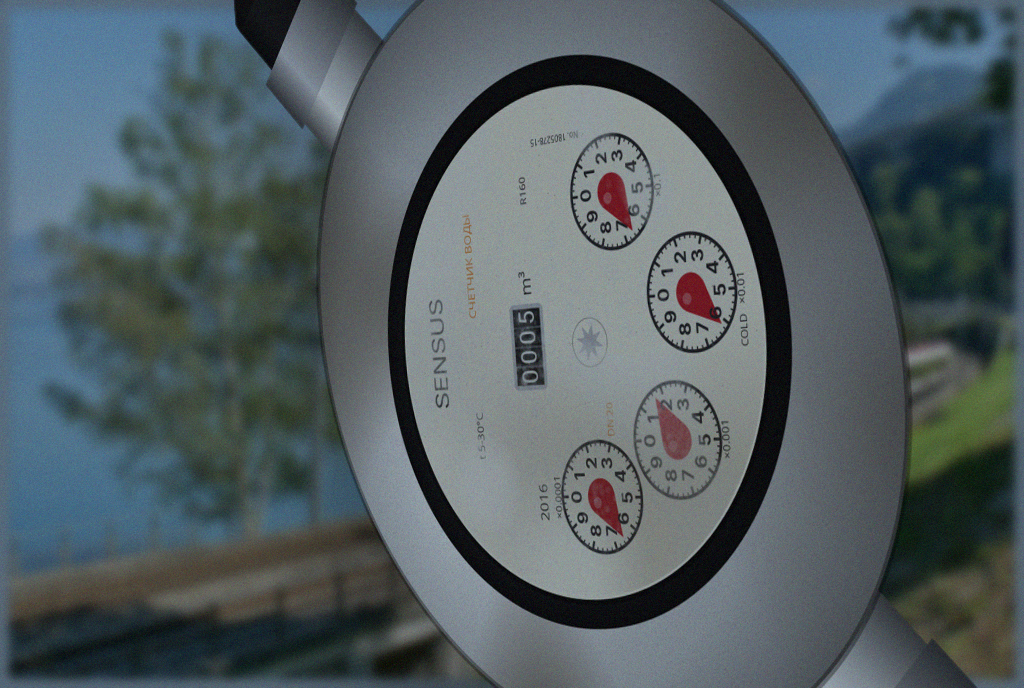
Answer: 5.6616 m³
